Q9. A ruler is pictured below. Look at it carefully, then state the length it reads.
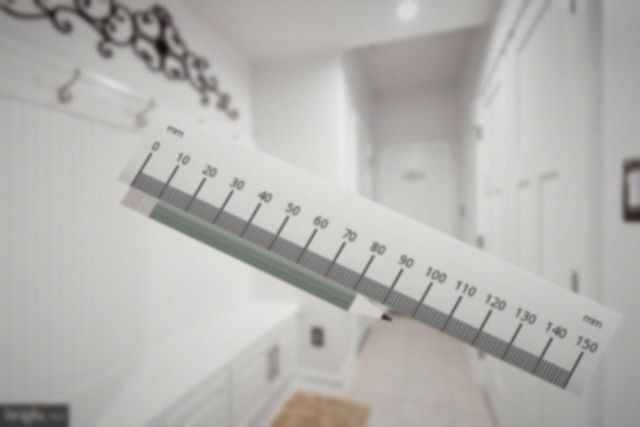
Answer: 95 mm
